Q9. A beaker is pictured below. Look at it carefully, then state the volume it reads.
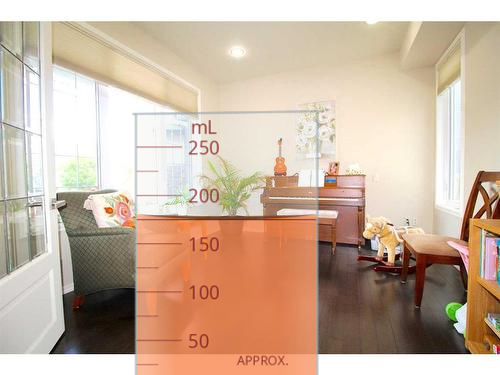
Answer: 175 mL
